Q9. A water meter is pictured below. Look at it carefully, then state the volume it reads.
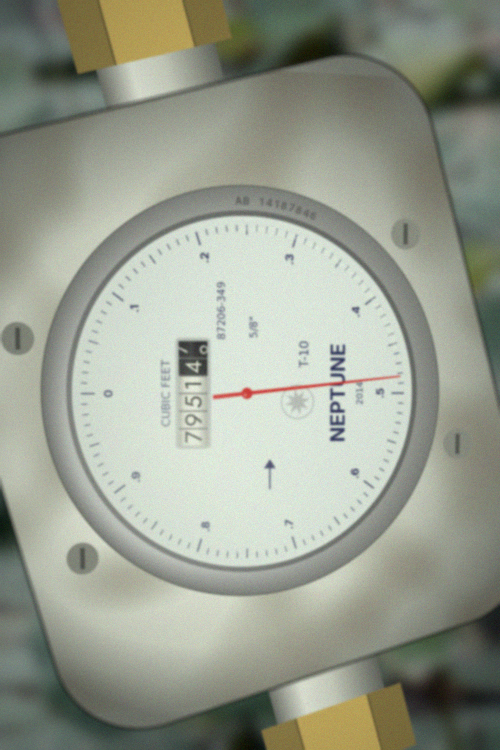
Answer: 795147.48 ft³
